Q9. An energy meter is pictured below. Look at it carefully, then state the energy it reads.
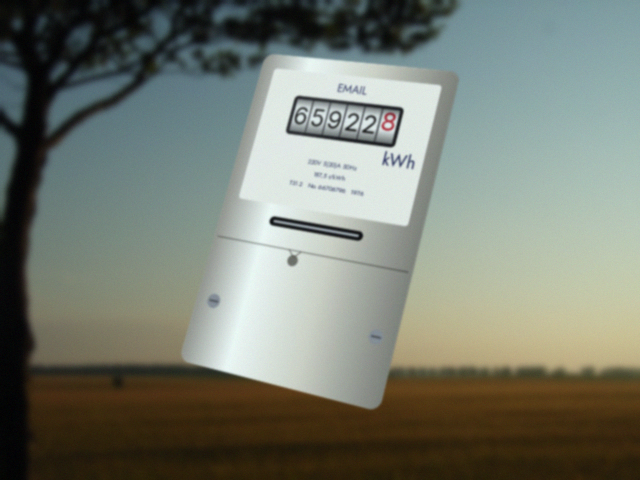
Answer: 65922.8 kWh
